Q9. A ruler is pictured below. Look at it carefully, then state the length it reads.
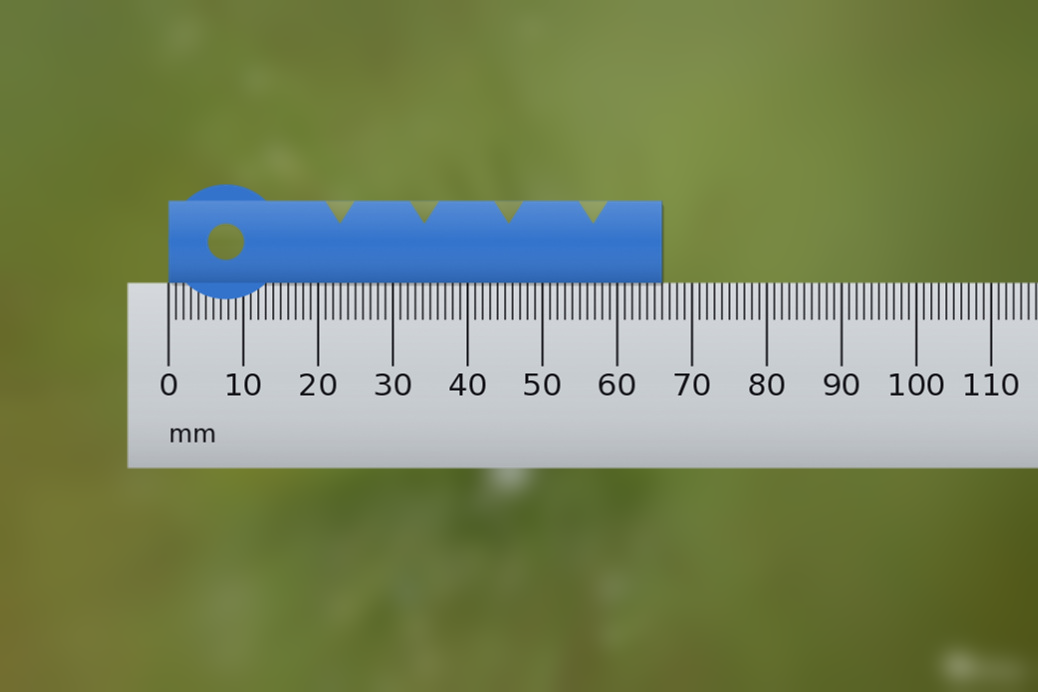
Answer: 66 mm
